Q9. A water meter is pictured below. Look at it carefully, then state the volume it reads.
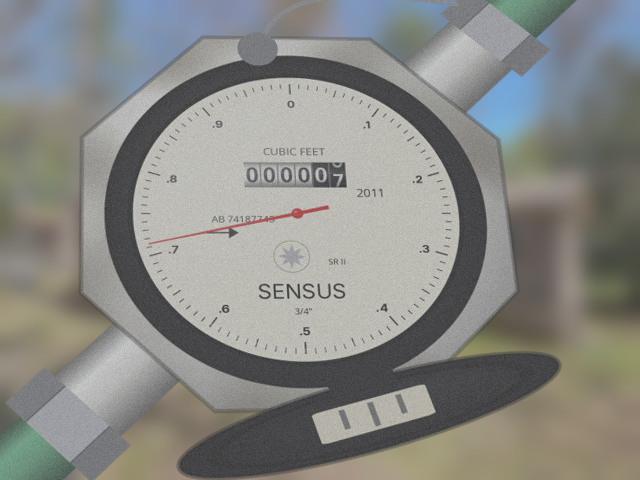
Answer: 6.71 ft³
